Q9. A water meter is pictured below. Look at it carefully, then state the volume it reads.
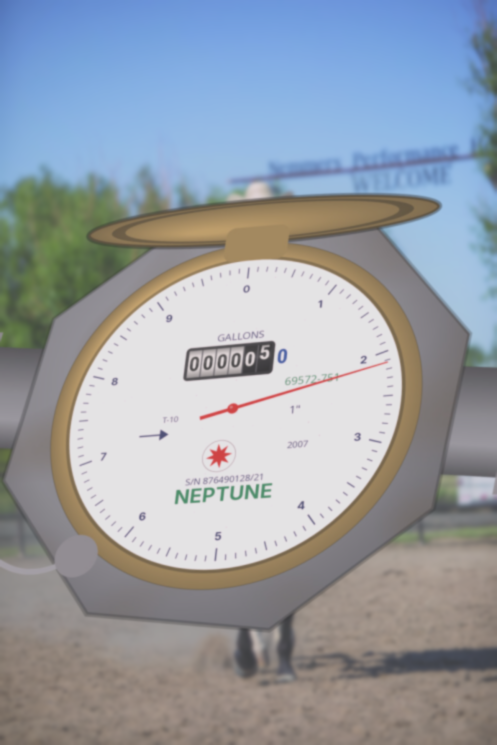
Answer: 52.1 gal
